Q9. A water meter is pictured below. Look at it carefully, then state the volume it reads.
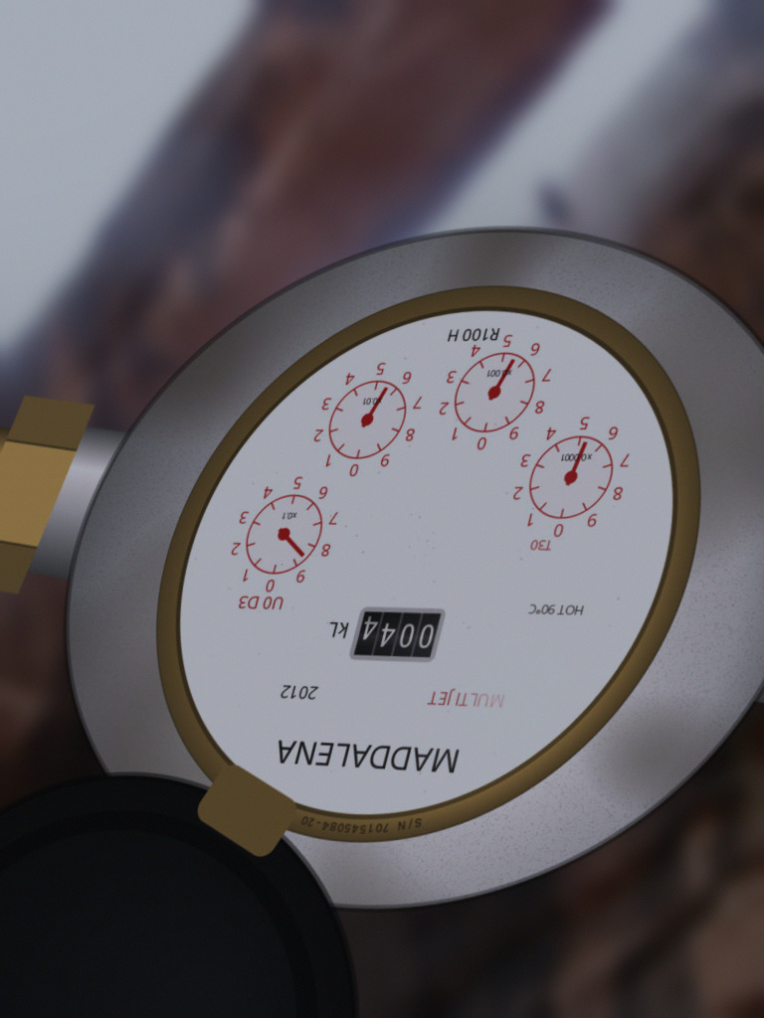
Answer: 43.8555 kL
